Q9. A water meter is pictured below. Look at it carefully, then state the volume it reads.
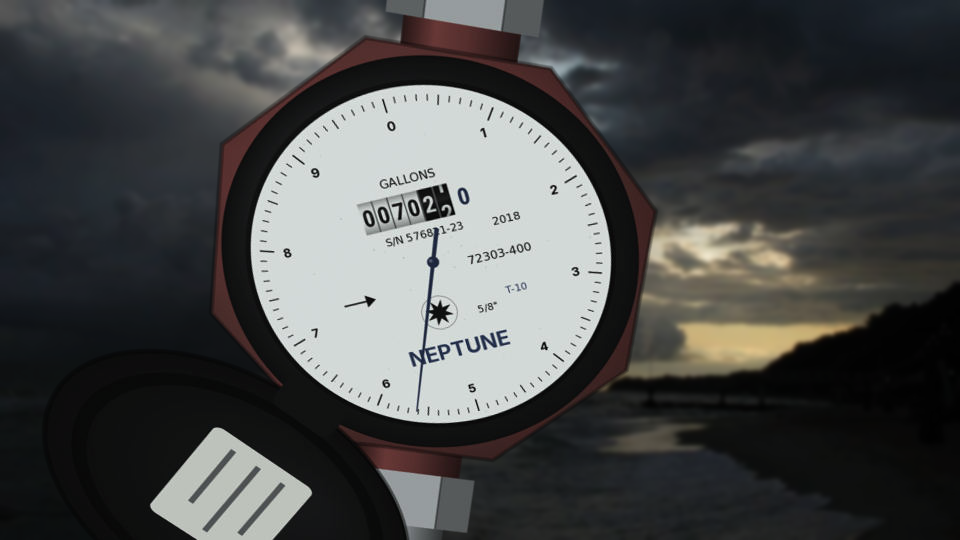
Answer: 70215.6 gal
